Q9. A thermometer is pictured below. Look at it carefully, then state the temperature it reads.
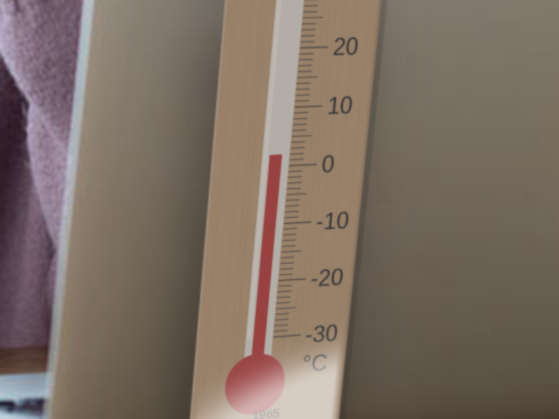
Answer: 2 °C
